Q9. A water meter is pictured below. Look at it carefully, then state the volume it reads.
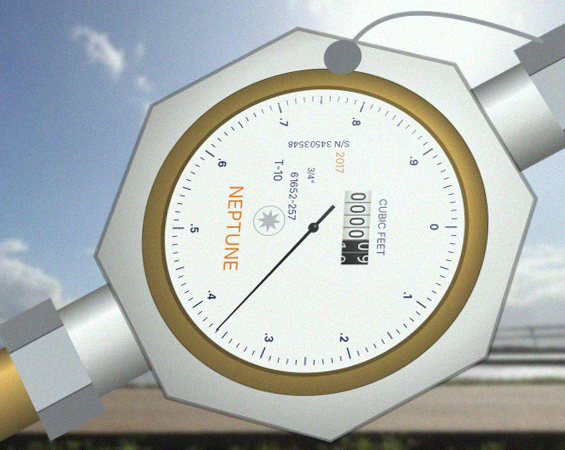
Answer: 9.36 ft³
